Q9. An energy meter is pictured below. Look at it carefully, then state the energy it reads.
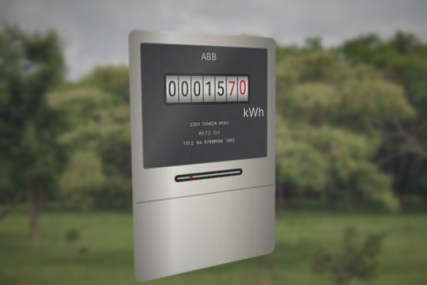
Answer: 15.70 kWh
